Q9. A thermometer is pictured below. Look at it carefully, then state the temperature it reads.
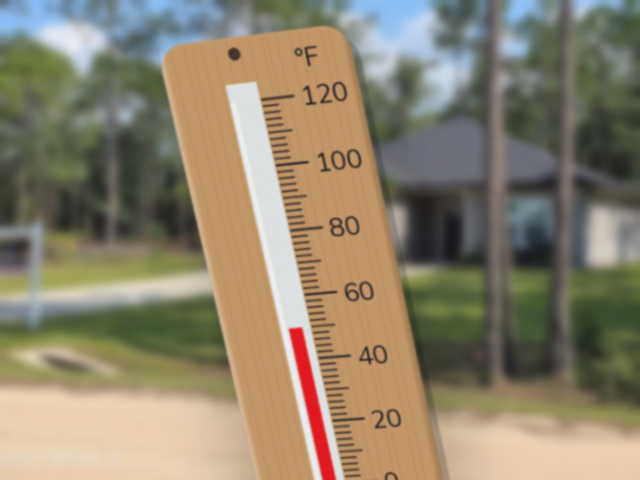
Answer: 50 °F
